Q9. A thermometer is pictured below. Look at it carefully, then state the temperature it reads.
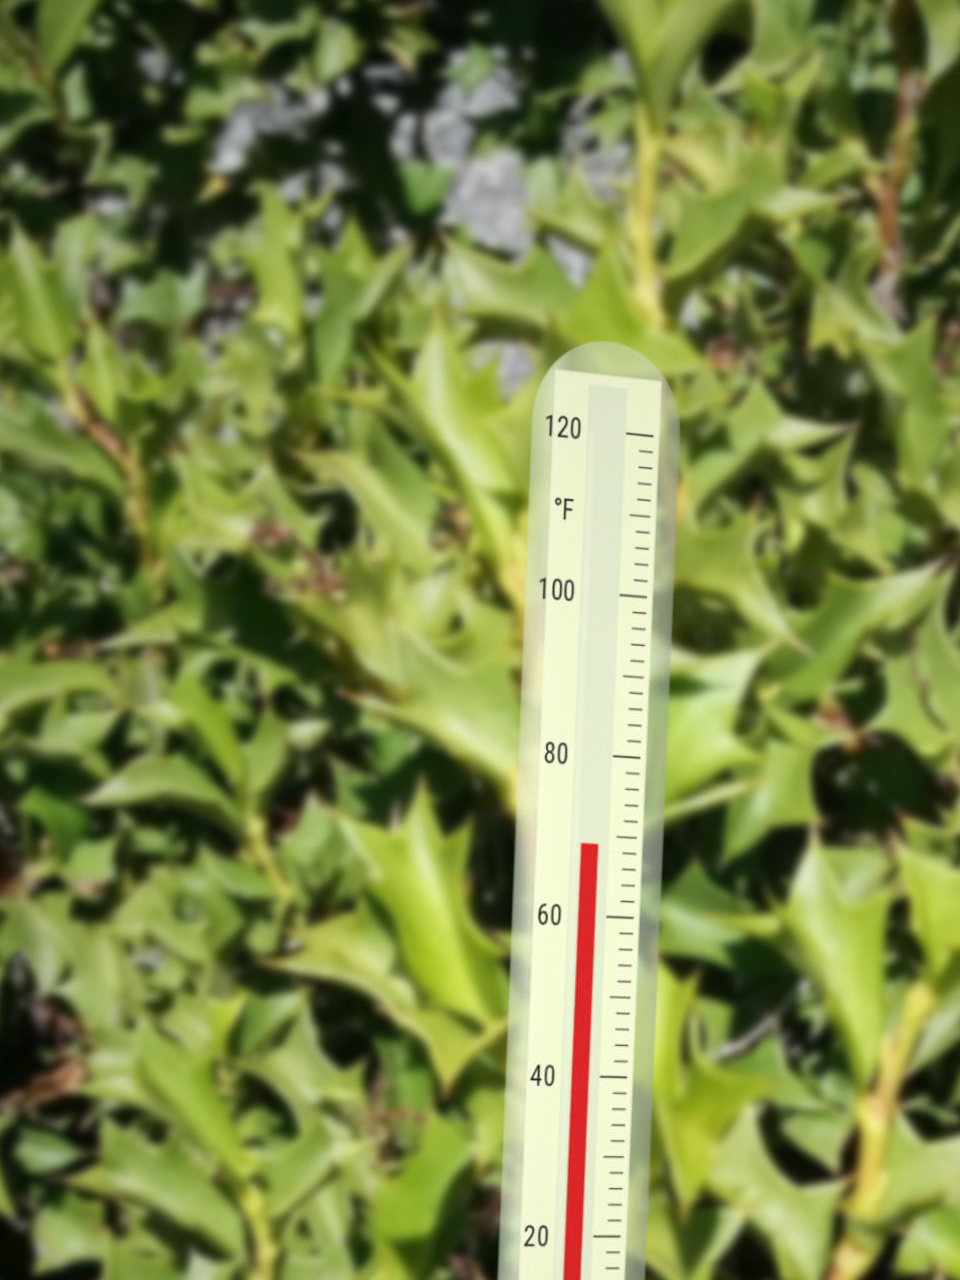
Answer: 69 °F
